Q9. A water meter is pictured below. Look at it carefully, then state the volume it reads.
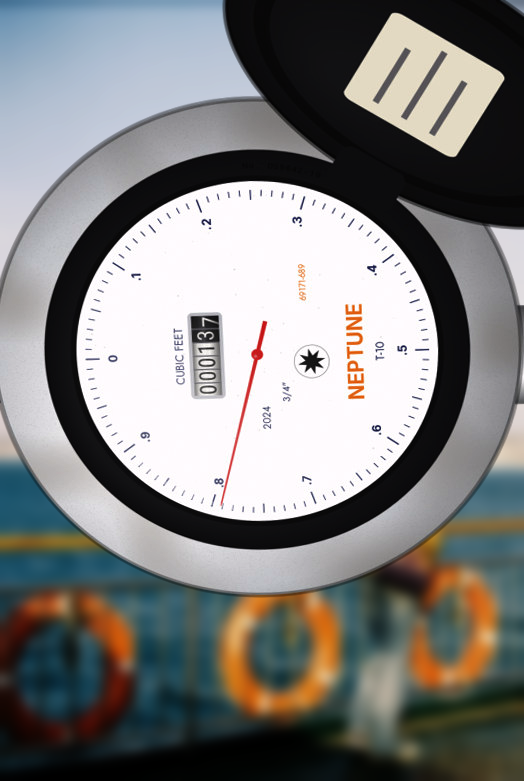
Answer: 136.79 ft³
